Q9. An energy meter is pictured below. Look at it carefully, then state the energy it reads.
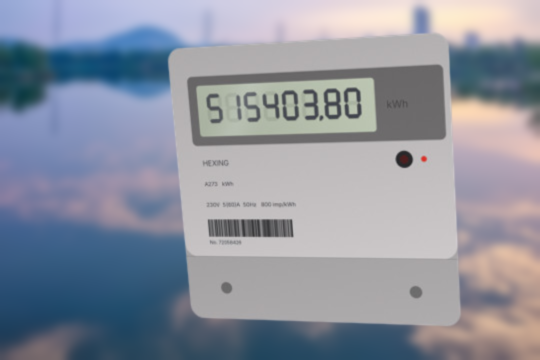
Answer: 515403.80 kWh
